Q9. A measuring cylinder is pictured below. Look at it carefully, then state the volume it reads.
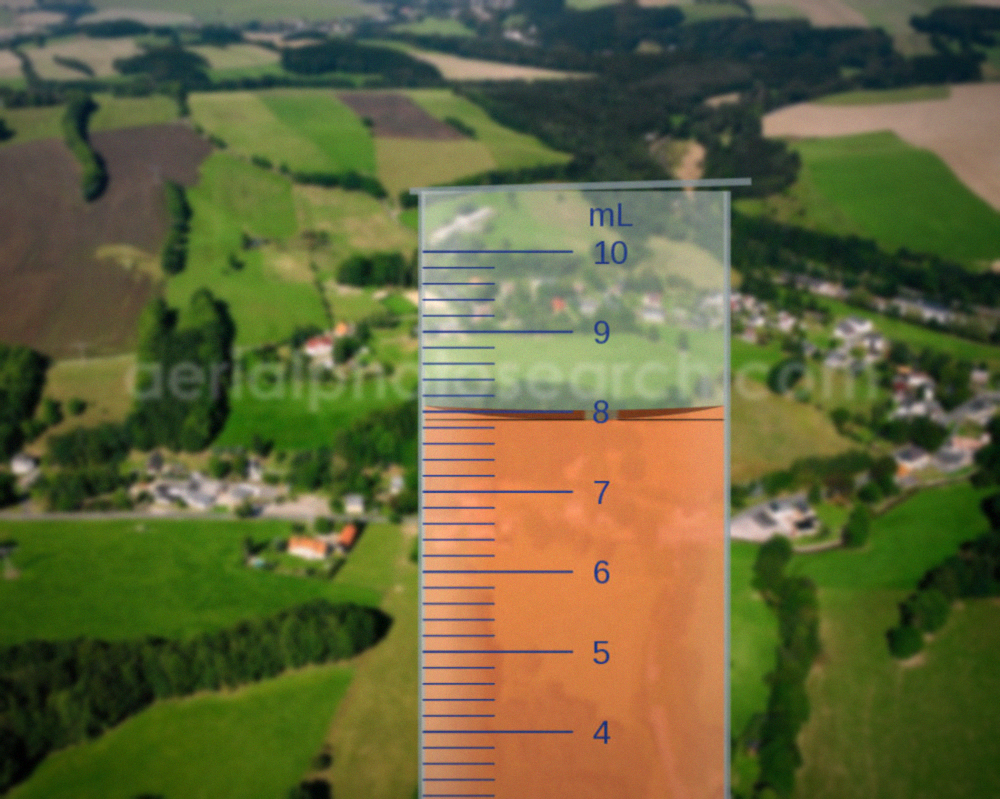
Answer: 7.9 mL
